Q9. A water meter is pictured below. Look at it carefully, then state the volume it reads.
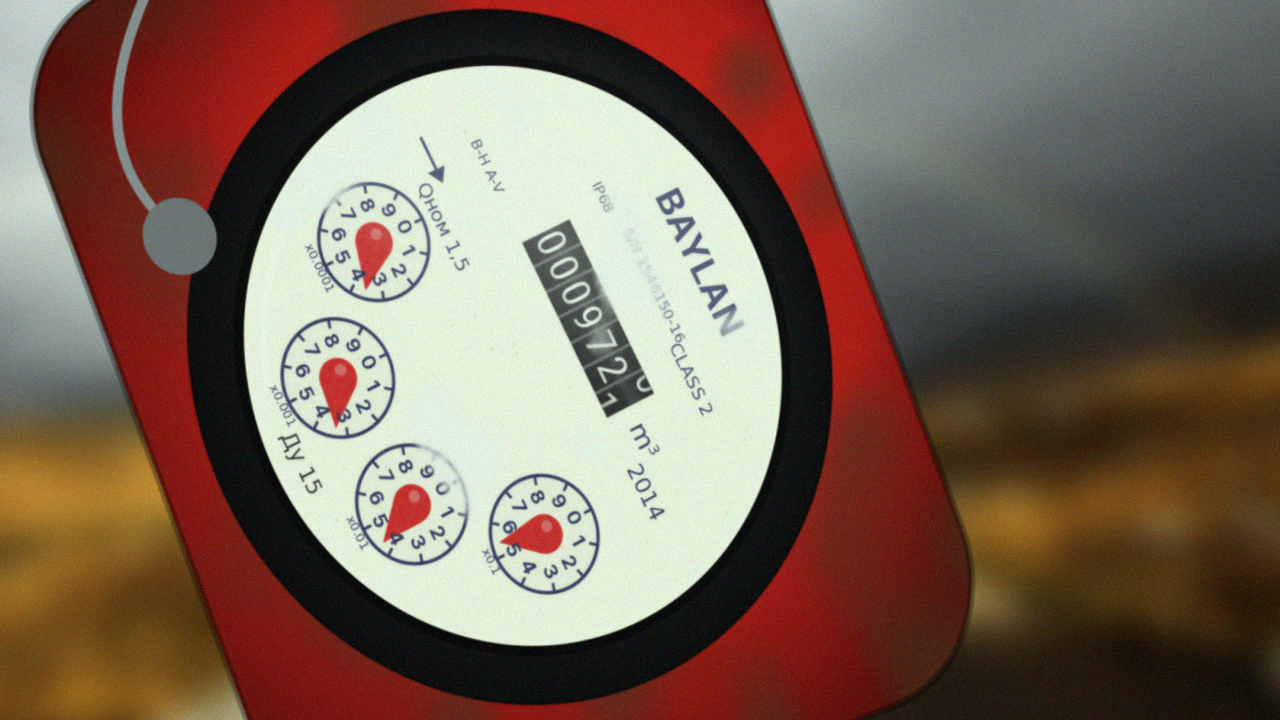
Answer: 9720.5433 m³
